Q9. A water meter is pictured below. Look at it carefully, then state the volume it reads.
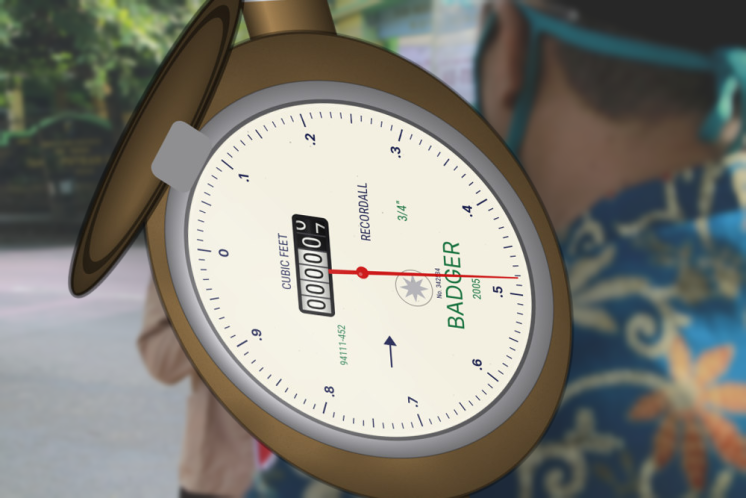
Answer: 6.48 ft³
